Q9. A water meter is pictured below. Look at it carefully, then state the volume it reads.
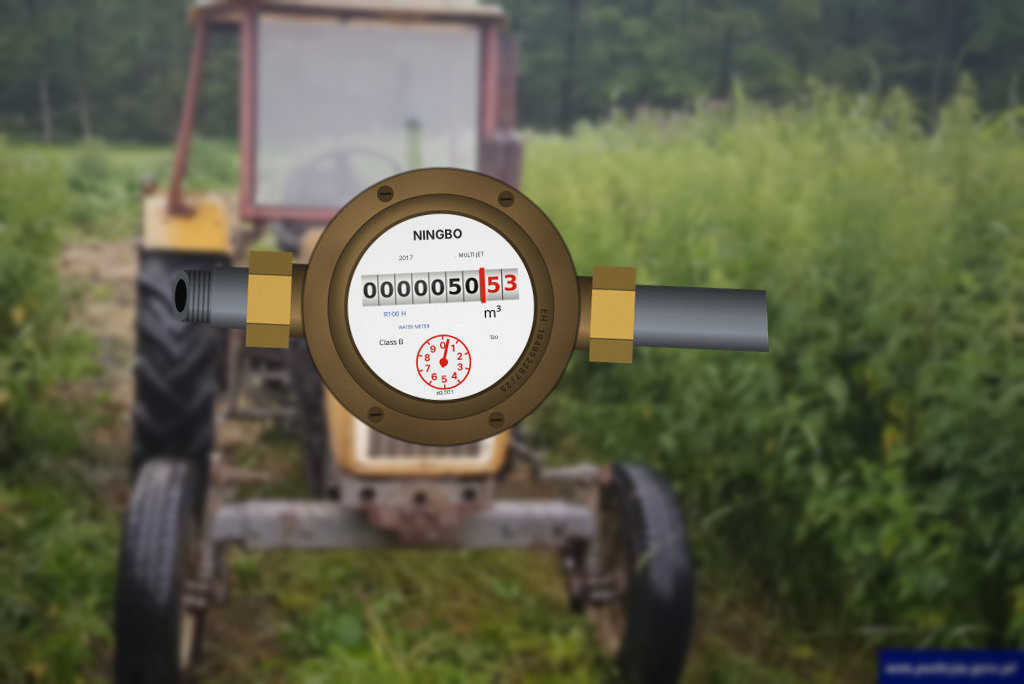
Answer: 50.530 m³
